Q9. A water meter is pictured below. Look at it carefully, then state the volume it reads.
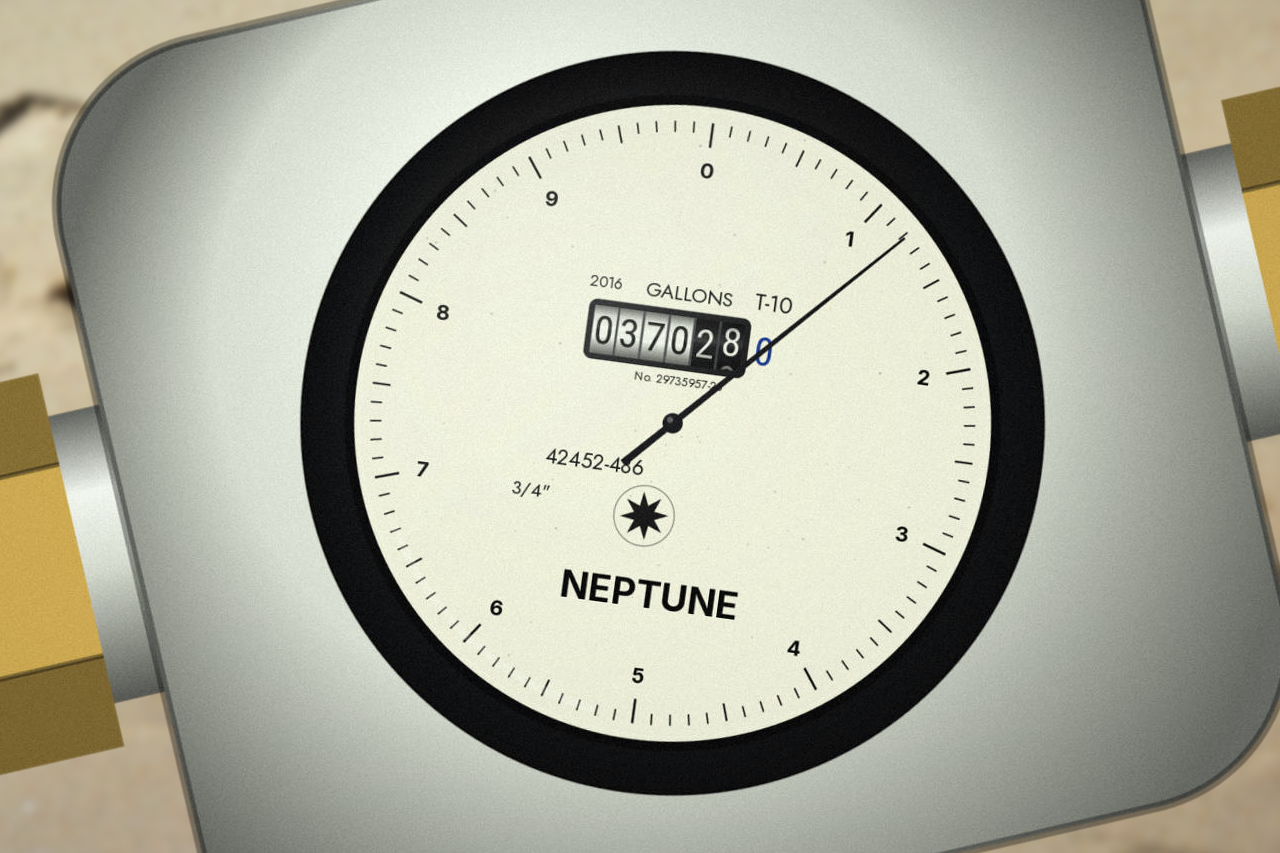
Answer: 370281.2 gal
